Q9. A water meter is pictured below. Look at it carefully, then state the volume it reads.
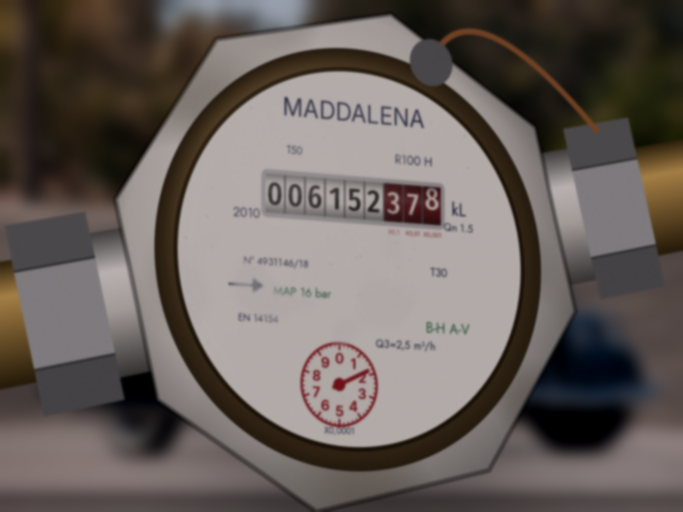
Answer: 6152.3781 kL
